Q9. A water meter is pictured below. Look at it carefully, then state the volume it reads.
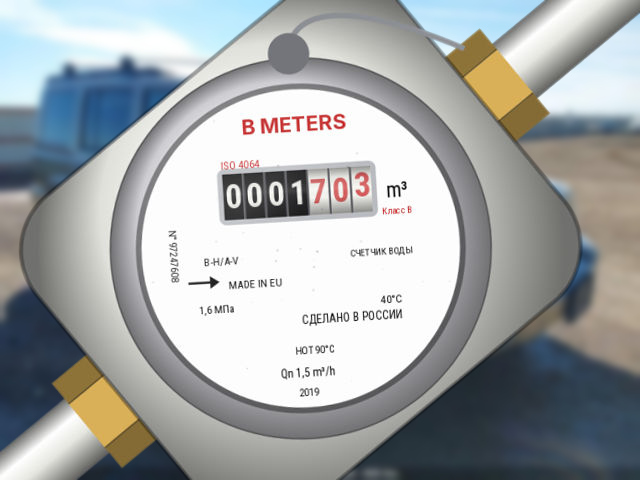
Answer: 1.703 m³
